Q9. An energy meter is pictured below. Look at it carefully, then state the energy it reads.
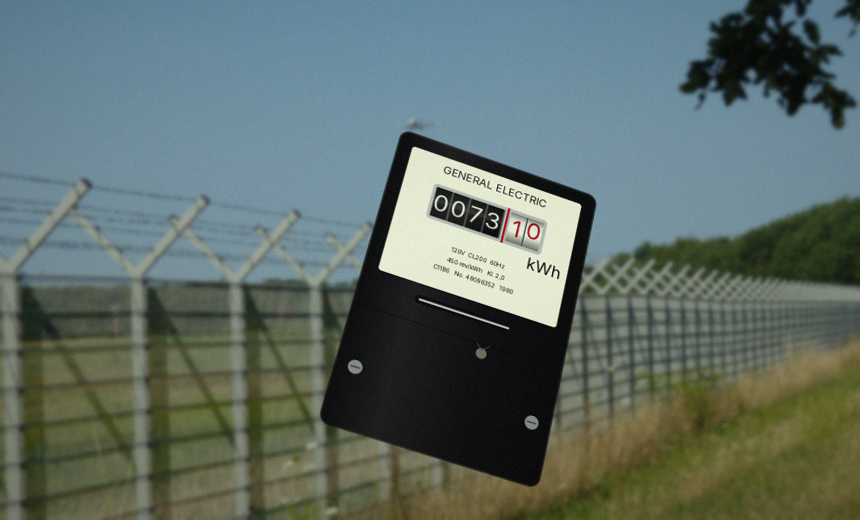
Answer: 73.10 kWh
